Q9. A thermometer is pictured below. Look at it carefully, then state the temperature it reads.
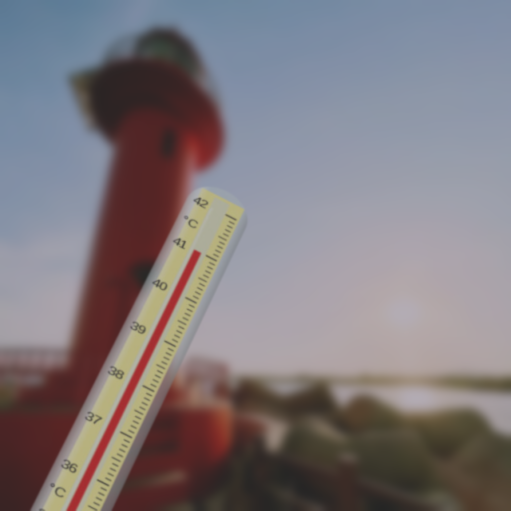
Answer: 41 °C
